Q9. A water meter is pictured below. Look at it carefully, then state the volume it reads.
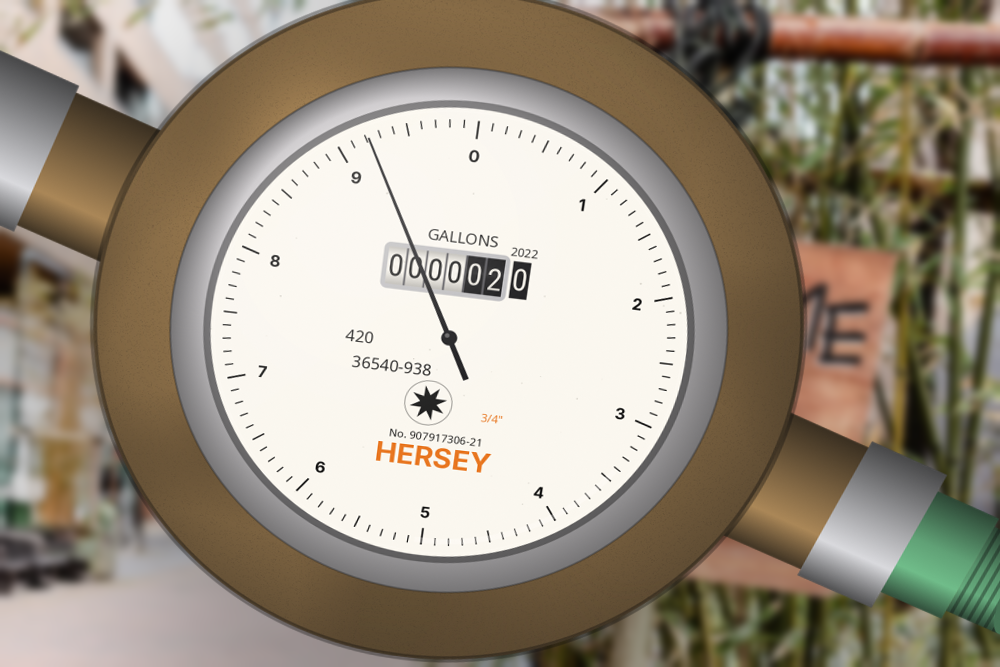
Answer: 19.2 gal
